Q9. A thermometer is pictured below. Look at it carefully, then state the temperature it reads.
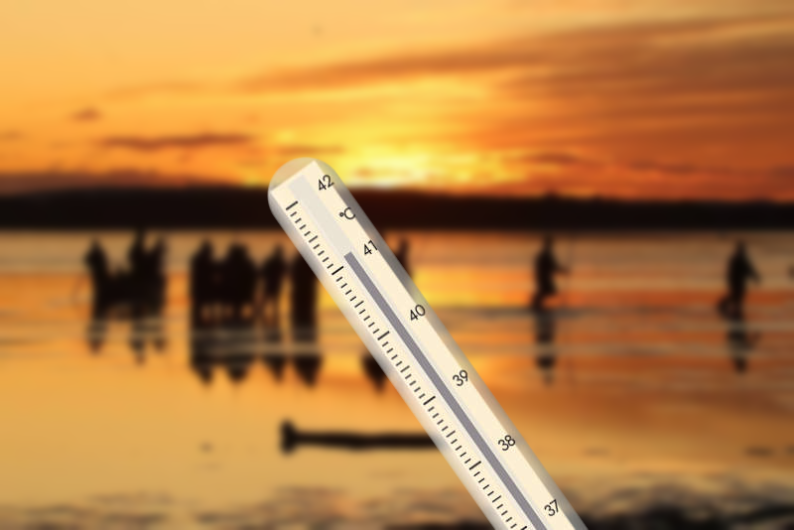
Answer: 41.1 °C
